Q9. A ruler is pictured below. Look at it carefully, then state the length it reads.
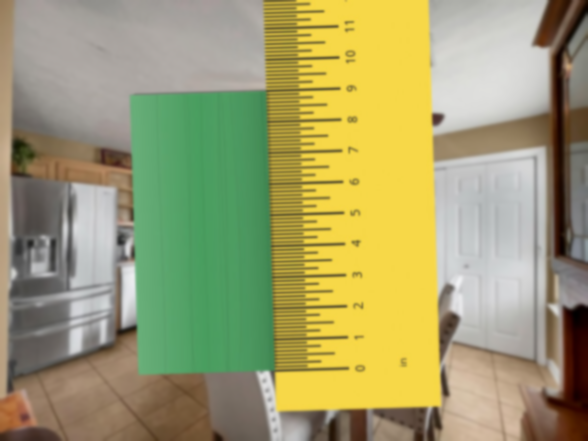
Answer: 9 in
